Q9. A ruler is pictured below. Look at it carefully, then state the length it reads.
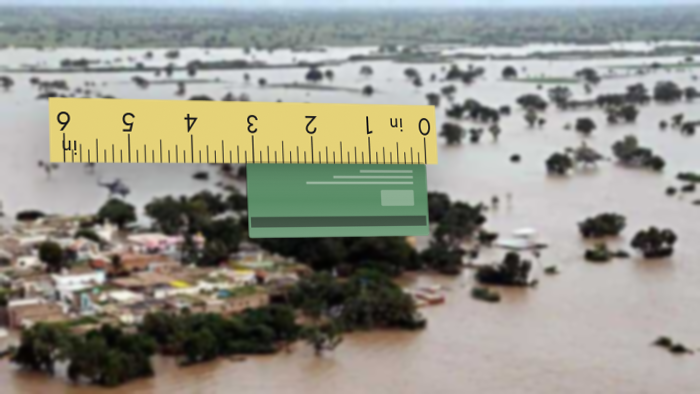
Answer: 3.125 in
